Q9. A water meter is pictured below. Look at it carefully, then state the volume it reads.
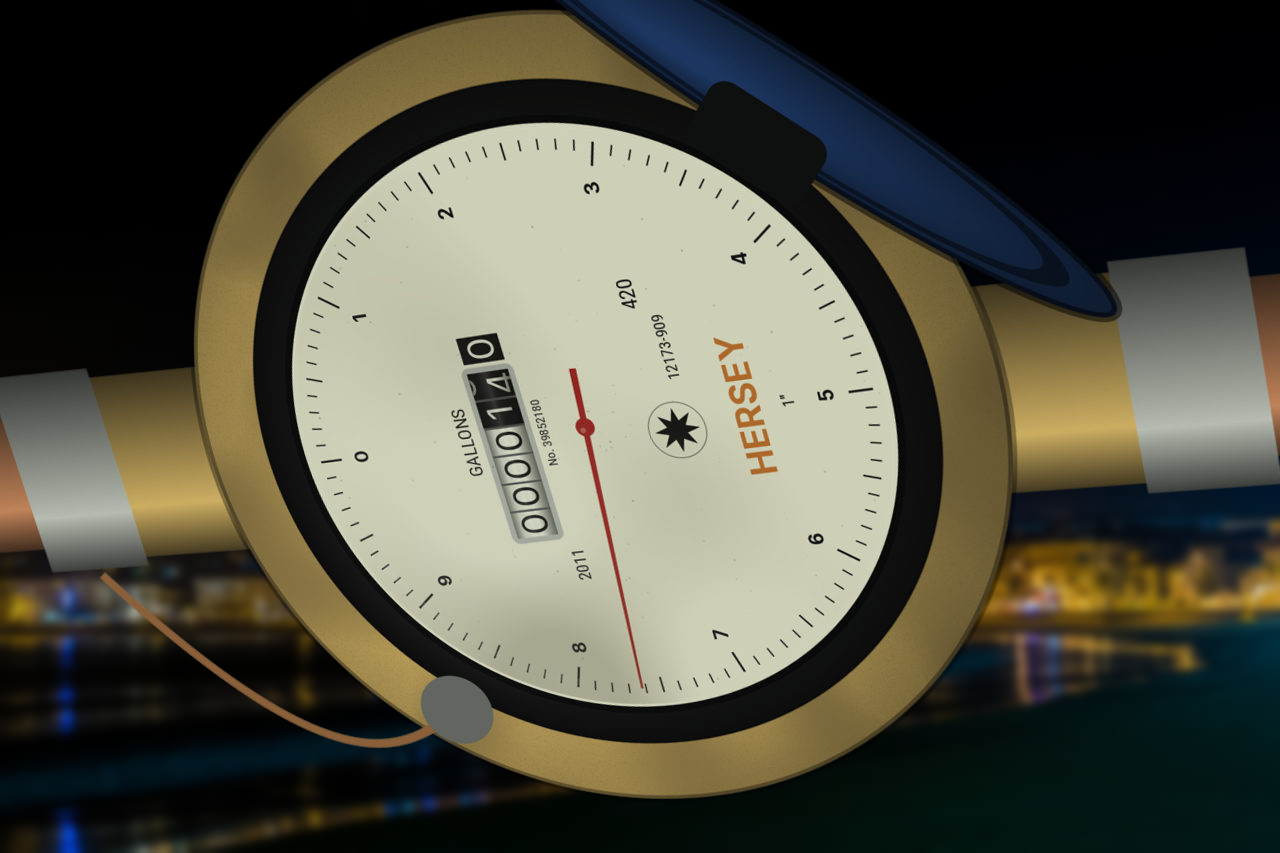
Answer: 137.6 gal
